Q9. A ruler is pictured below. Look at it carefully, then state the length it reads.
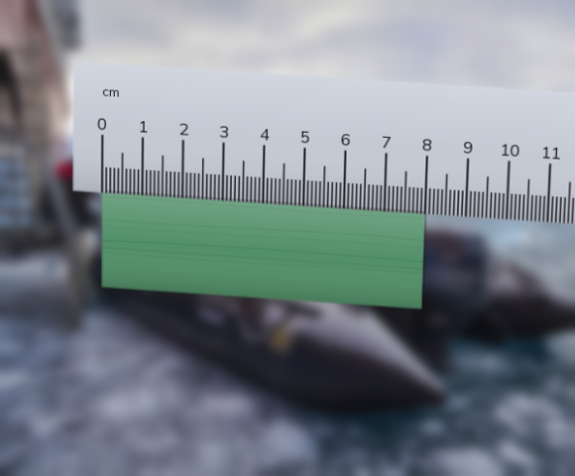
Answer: 8 cm
